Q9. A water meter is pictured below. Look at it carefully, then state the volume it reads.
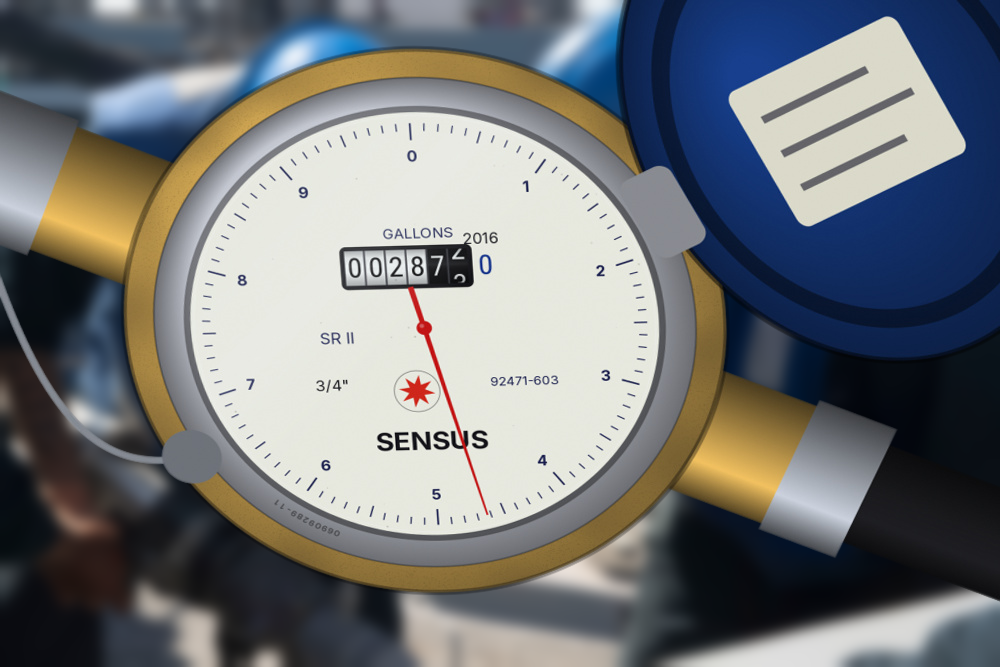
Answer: 28724.6 gal
